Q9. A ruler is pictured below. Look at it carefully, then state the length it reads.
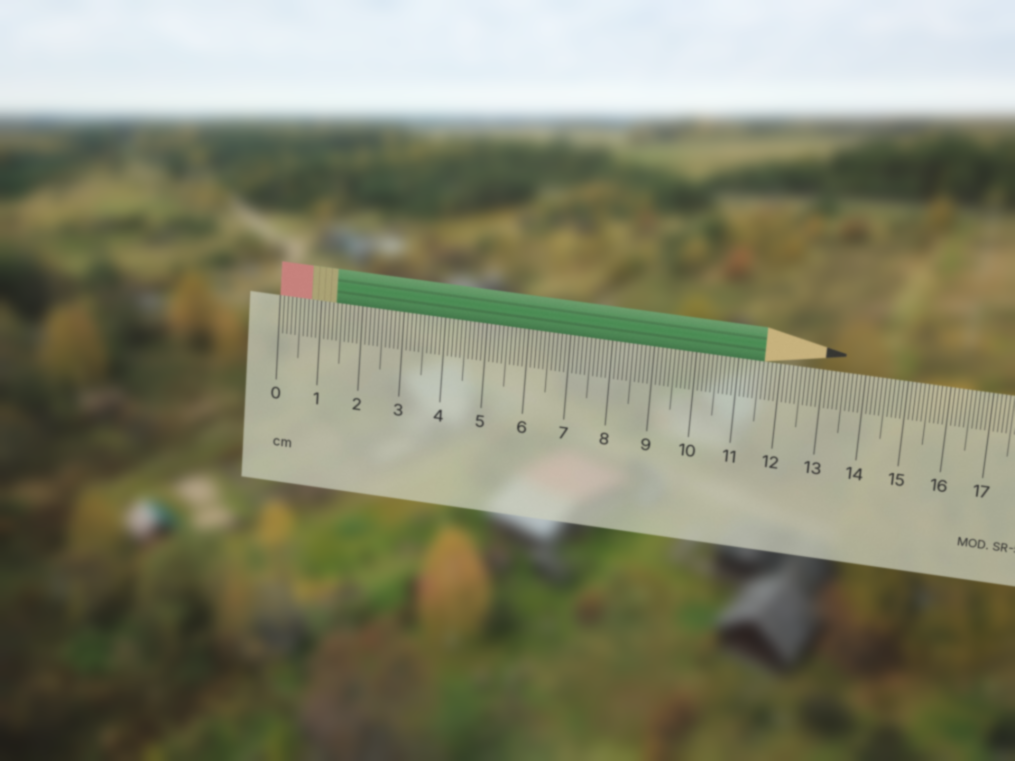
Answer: 13.5 cm
